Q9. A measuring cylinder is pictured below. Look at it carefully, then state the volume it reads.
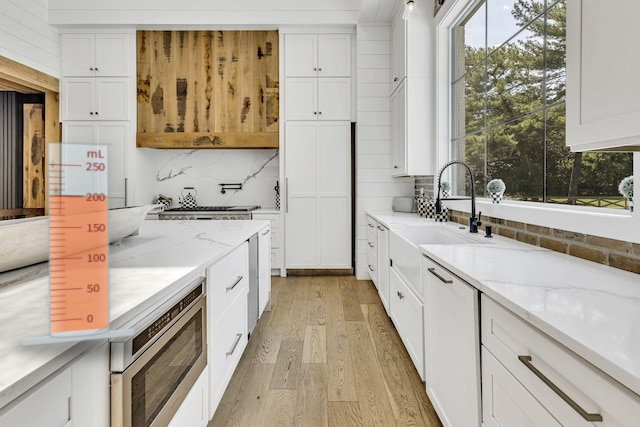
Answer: 200 mL
